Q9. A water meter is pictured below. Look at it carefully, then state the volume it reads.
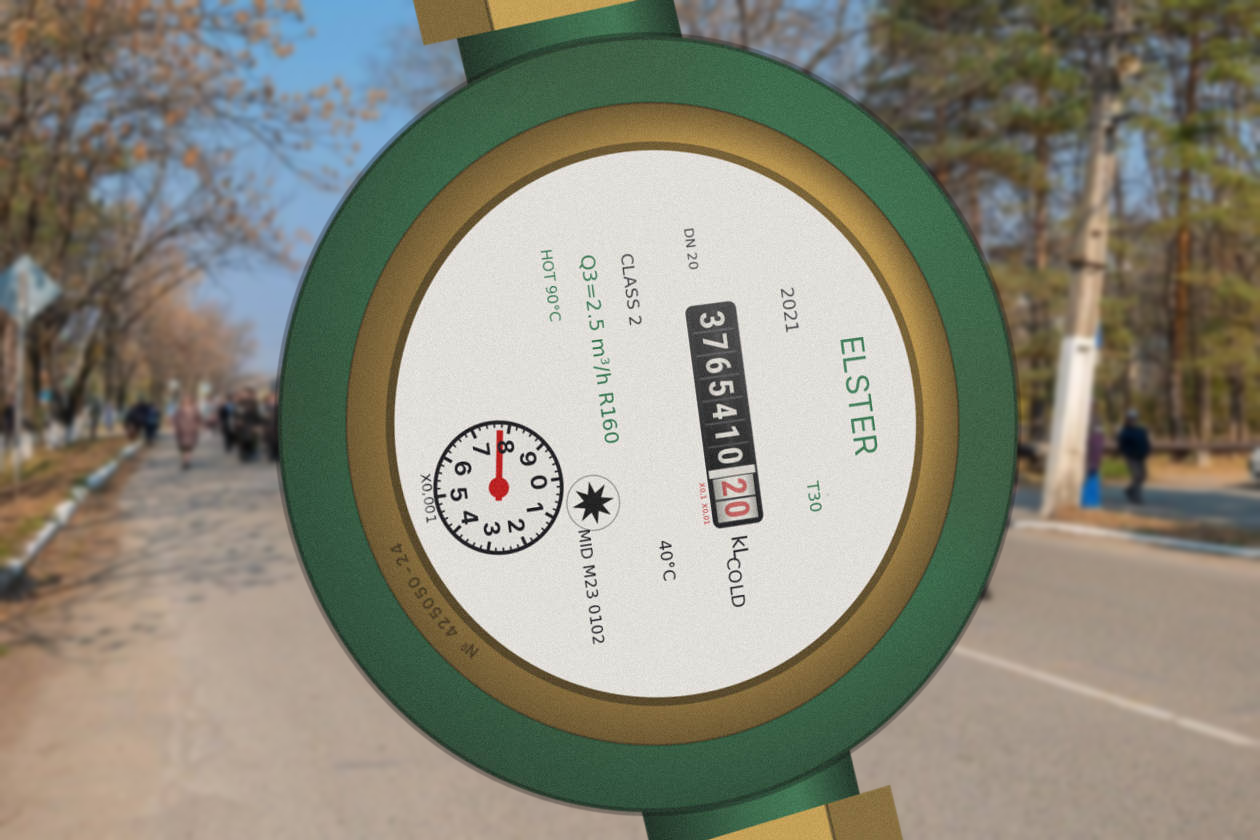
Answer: 3765410.207 kL
